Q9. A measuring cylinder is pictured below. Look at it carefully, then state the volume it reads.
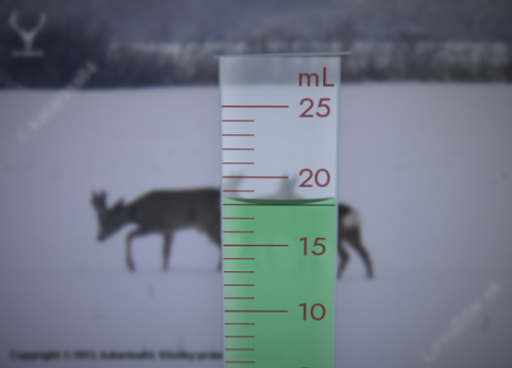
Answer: 18 mL
